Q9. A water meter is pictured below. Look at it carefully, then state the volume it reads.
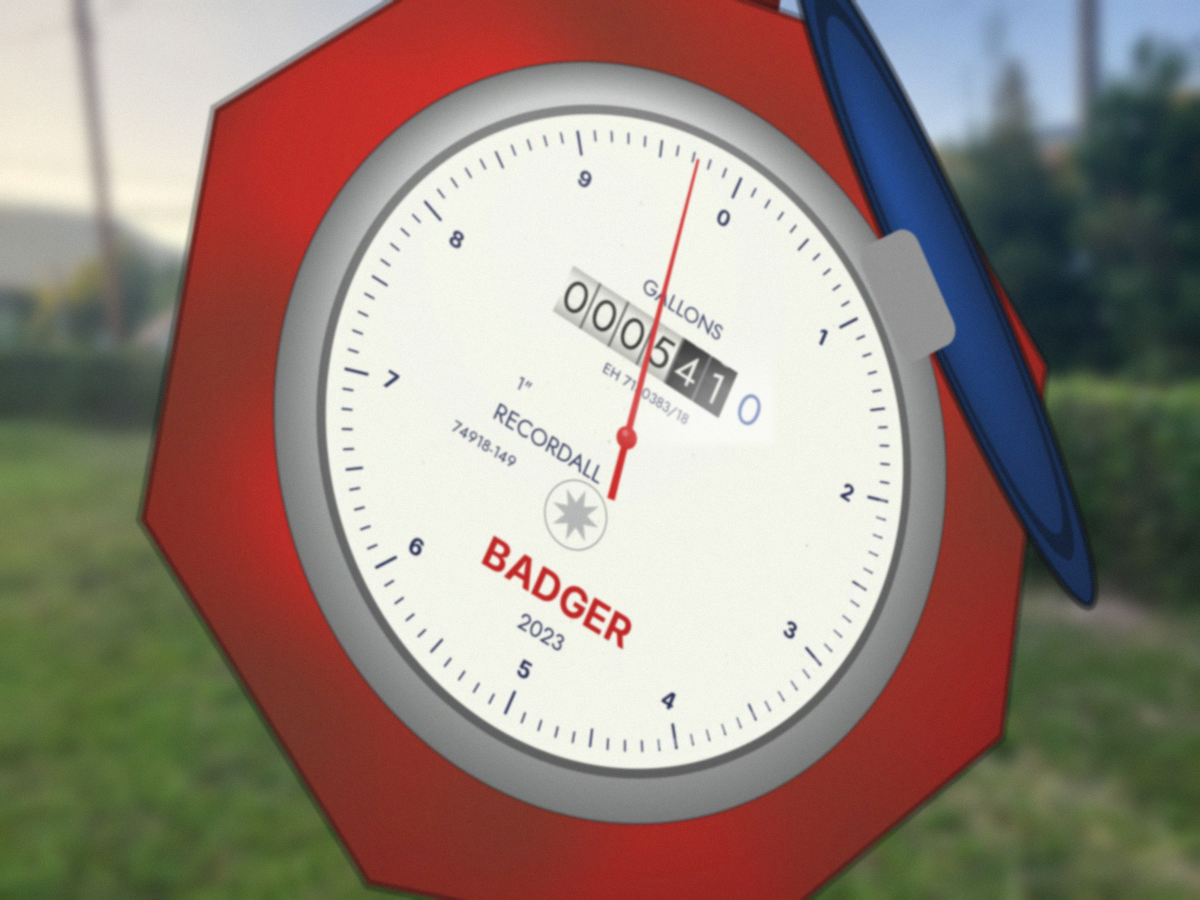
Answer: 5409.7 gal
